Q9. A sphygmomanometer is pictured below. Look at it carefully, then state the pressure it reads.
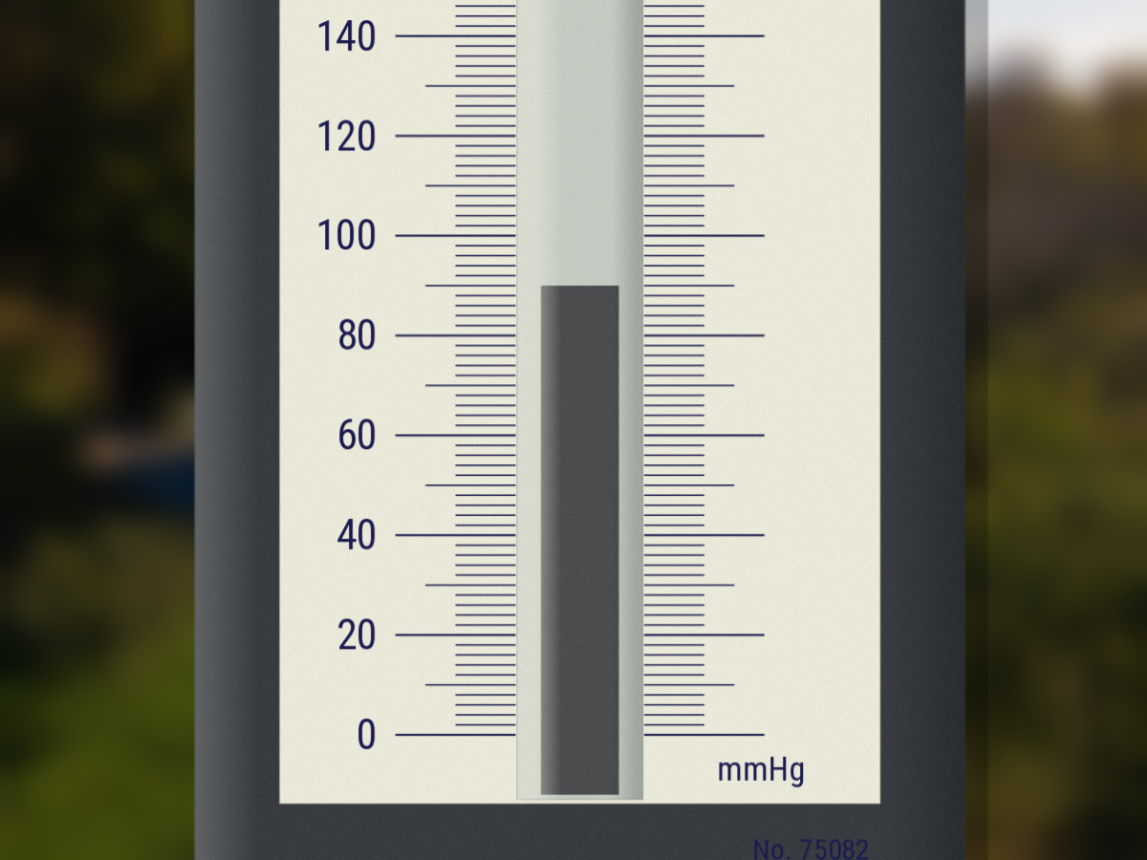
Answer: 90 mmHg
